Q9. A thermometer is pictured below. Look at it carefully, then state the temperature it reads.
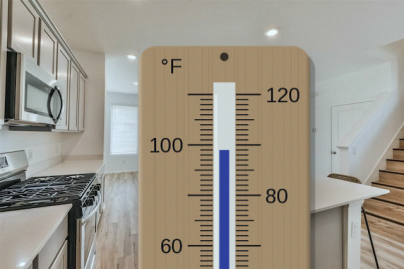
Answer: 98 °F
